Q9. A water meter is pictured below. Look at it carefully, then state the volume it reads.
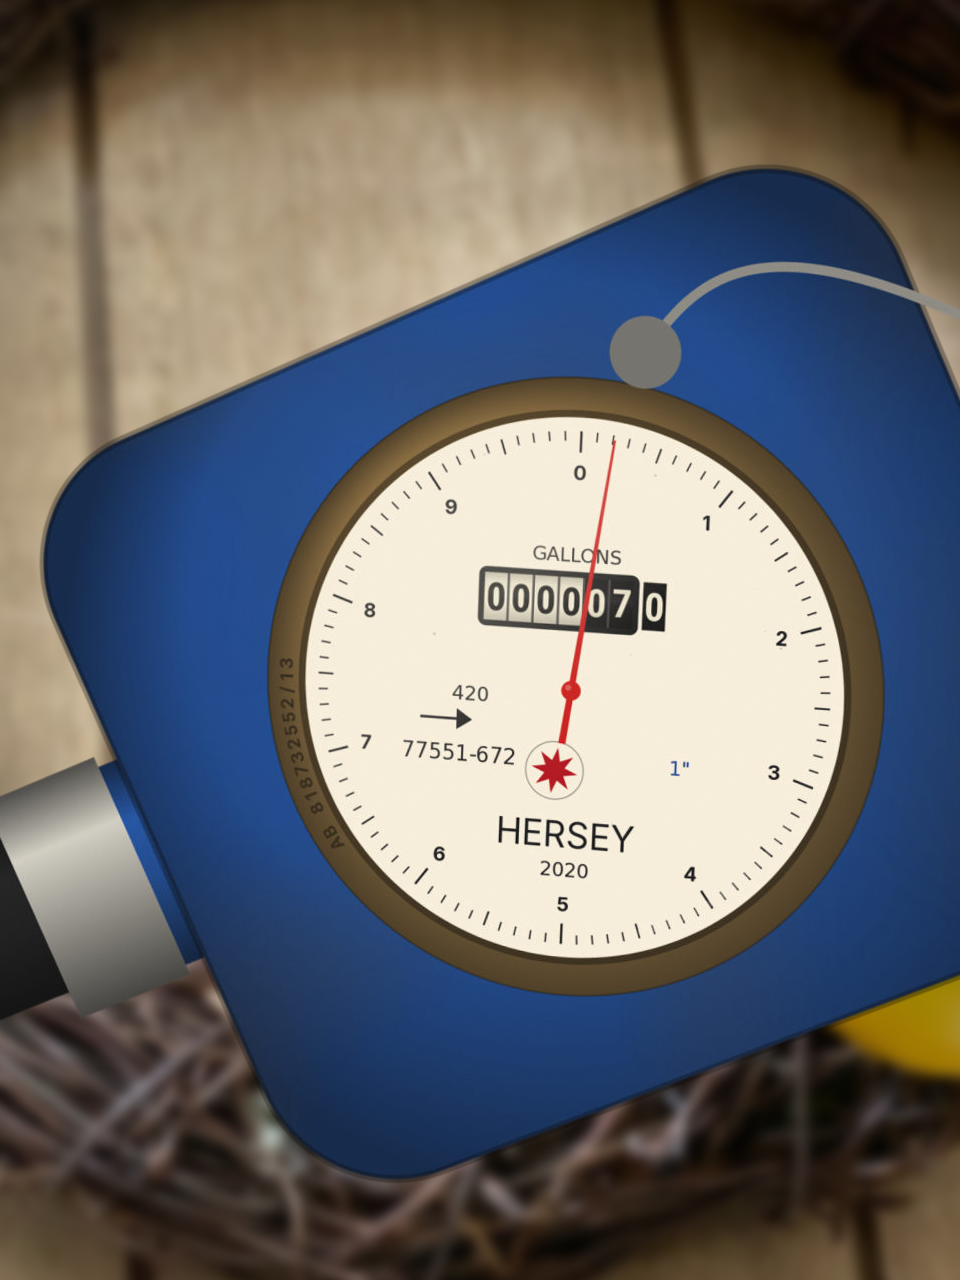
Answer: 70.2 gal
